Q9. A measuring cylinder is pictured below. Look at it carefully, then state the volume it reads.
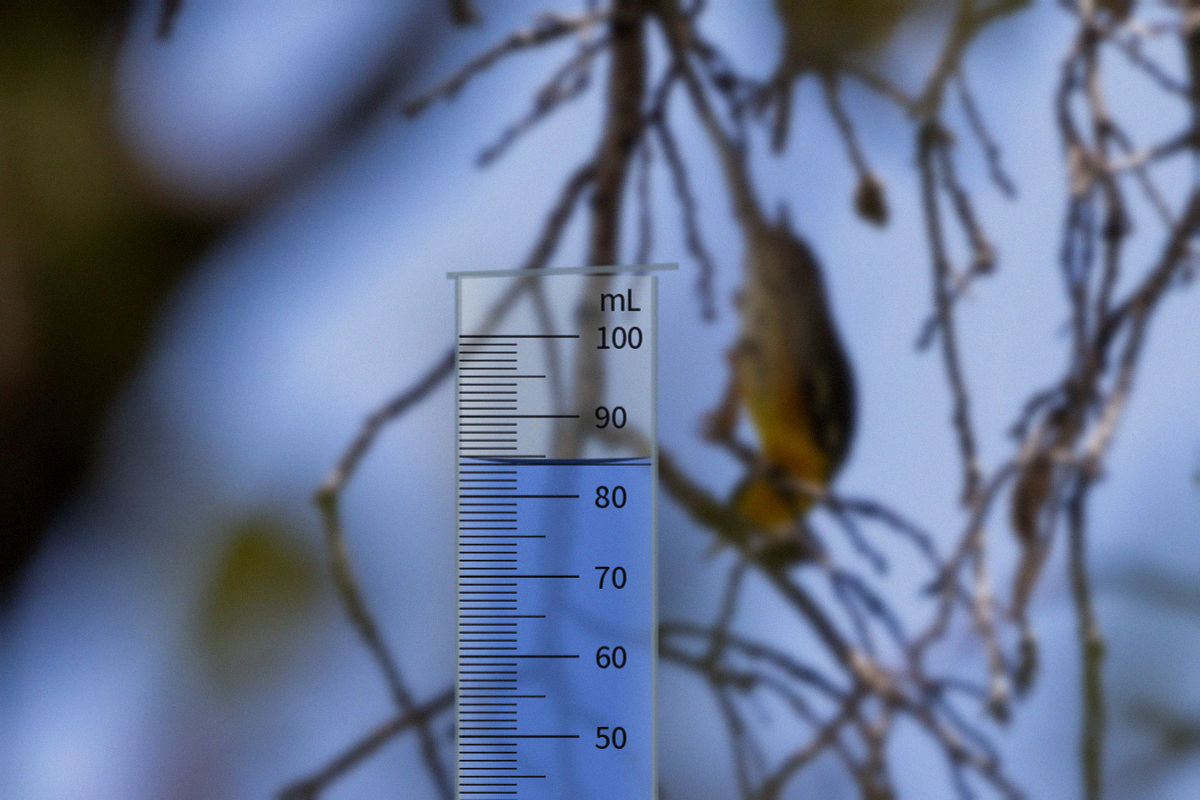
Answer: 84 mL
